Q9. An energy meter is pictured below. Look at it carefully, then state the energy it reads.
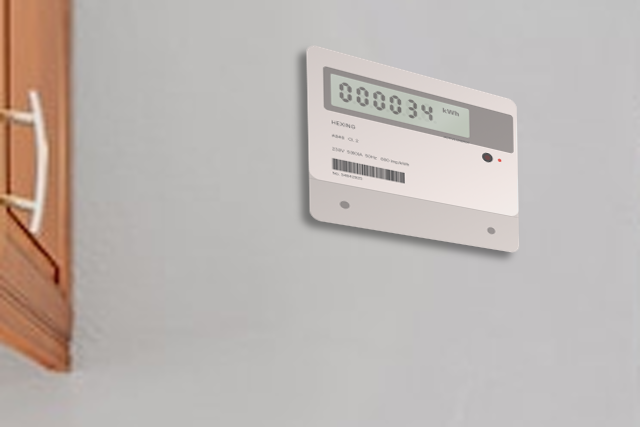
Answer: 34 kWh
